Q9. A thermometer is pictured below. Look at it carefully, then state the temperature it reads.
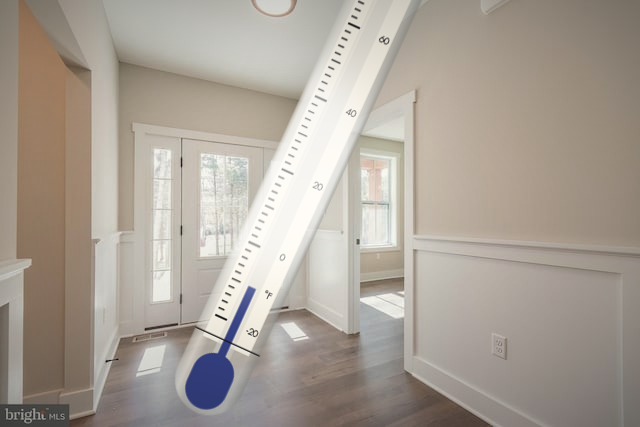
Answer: -10 °F
